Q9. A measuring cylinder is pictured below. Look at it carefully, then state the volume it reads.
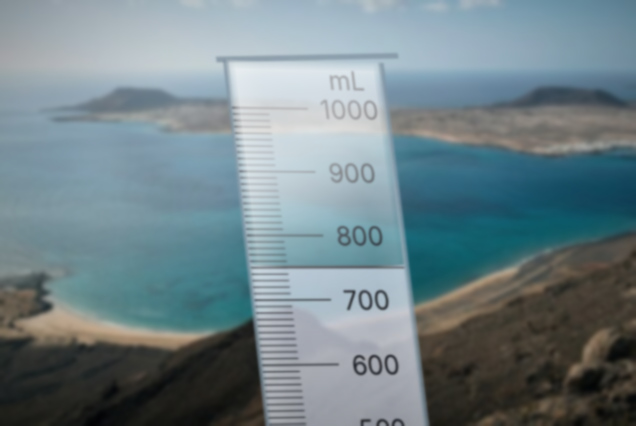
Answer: 750 mL
